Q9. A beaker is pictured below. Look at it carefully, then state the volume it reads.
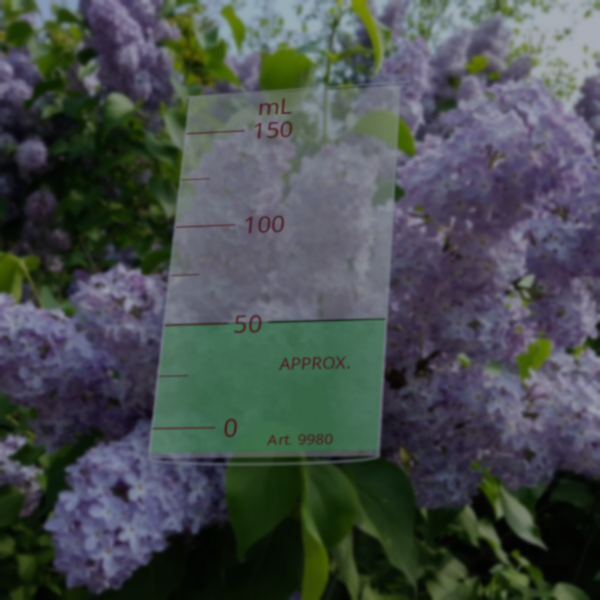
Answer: 50 mL
